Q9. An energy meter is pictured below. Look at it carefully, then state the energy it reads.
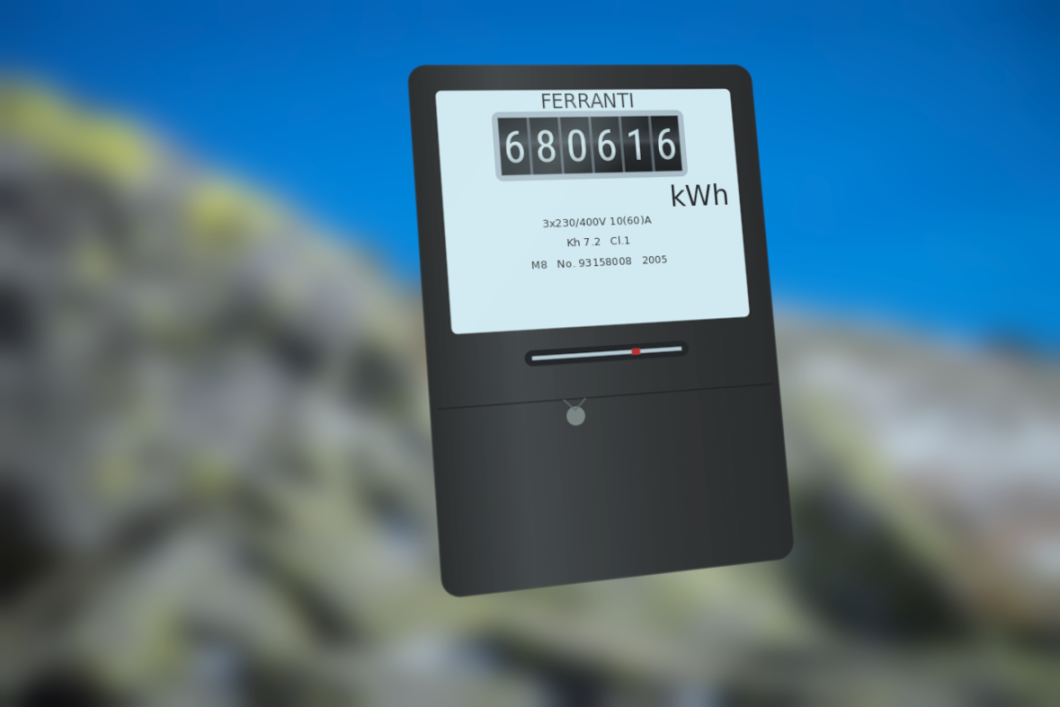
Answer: 680616 kWh
